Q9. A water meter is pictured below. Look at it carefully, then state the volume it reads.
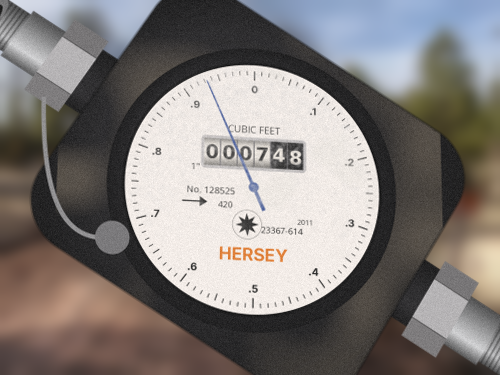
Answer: 747.93 ft³
